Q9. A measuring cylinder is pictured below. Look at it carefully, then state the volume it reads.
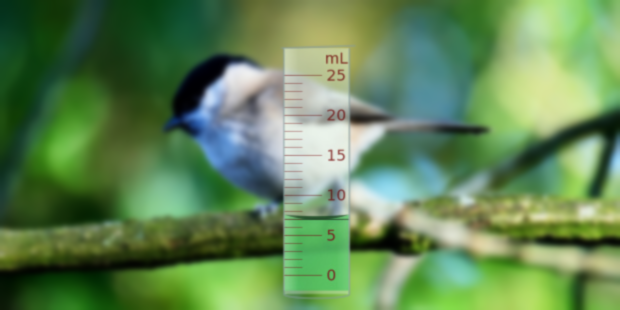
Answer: 7 mL
